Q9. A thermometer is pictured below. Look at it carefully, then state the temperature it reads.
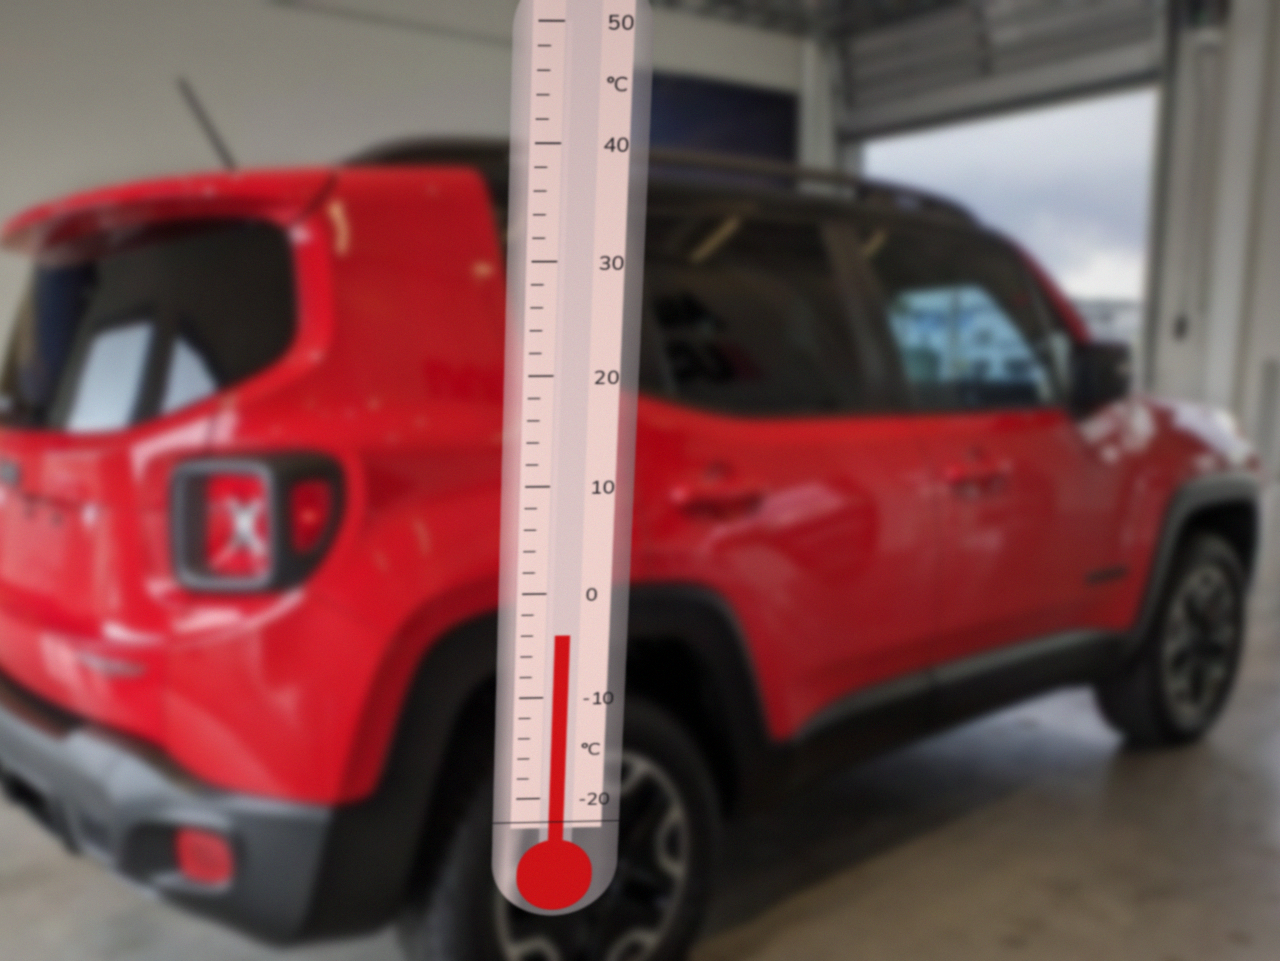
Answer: -4 °C
